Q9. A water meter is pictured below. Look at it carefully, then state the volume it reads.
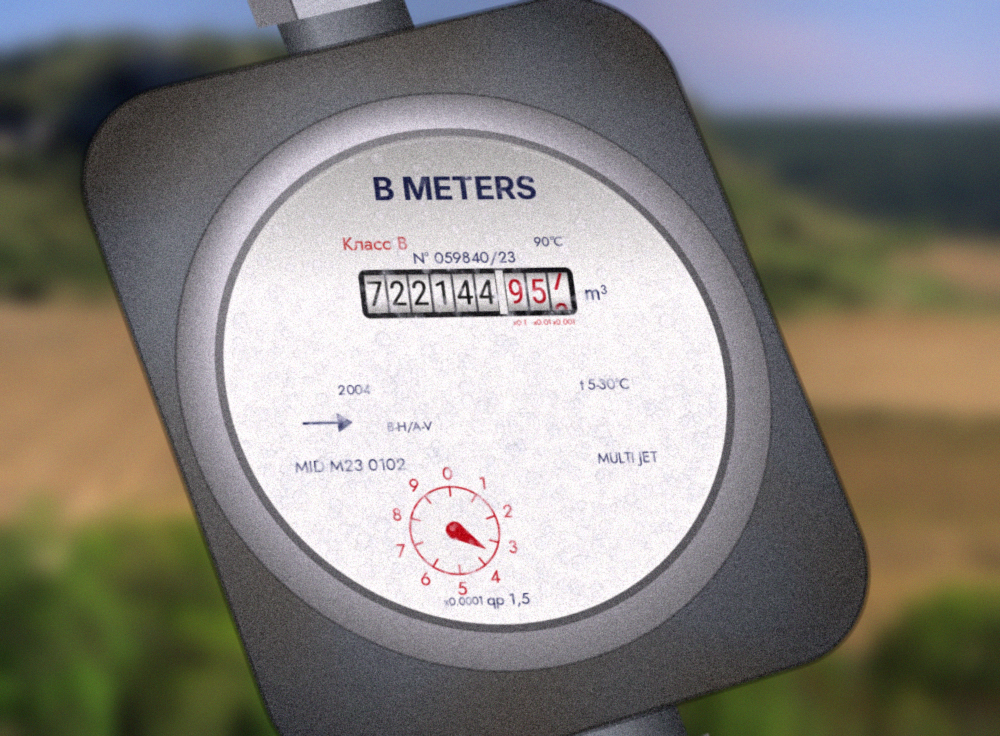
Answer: 722144.9573 m³
